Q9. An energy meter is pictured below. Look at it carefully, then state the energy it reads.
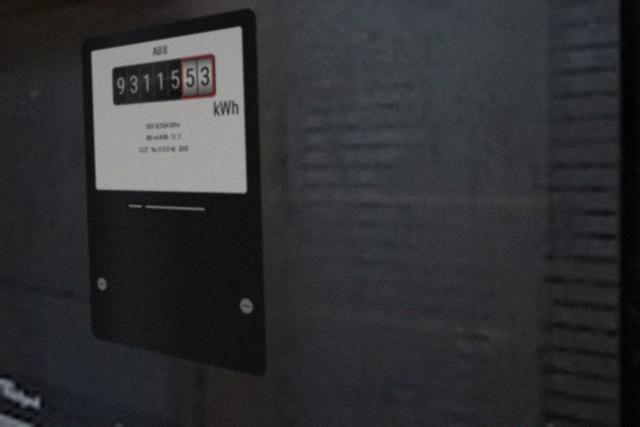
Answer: 93115.53 kWh
